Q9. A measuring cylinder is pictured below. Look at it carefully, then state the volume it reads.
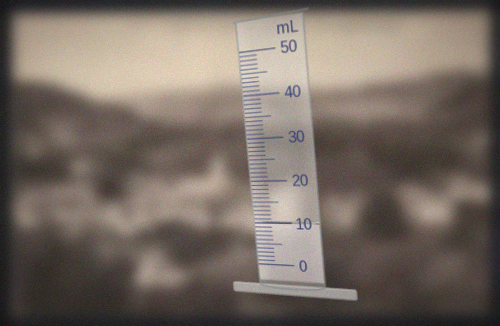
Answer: 10 mL
